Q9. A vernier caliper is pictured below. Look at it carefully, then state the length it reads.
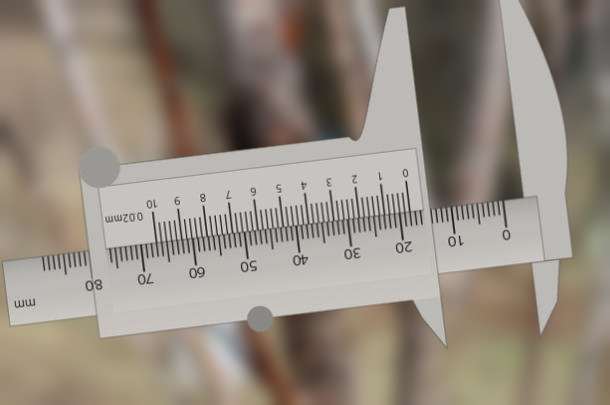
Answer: 18.0 mm
